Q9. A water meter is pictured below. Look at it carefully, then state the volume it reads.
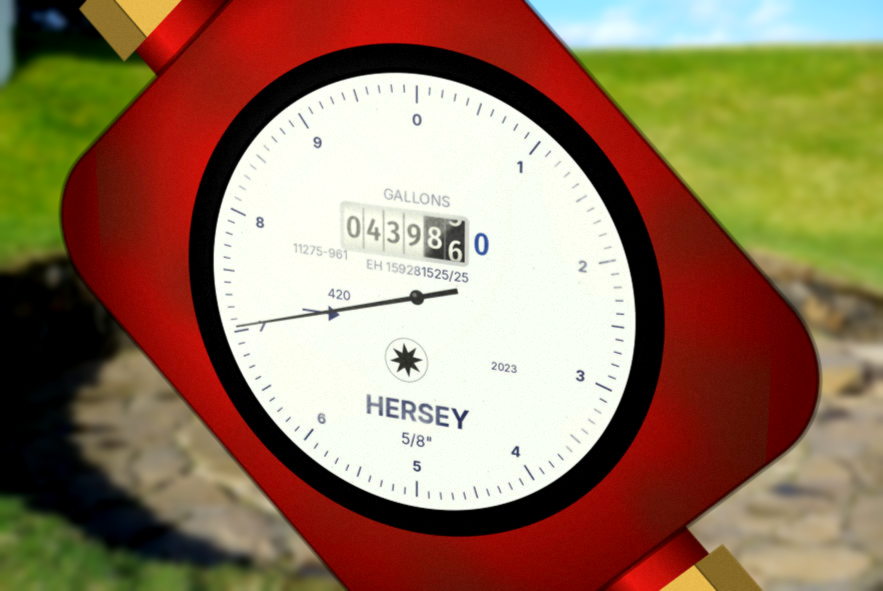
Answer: 439857.0 gal
